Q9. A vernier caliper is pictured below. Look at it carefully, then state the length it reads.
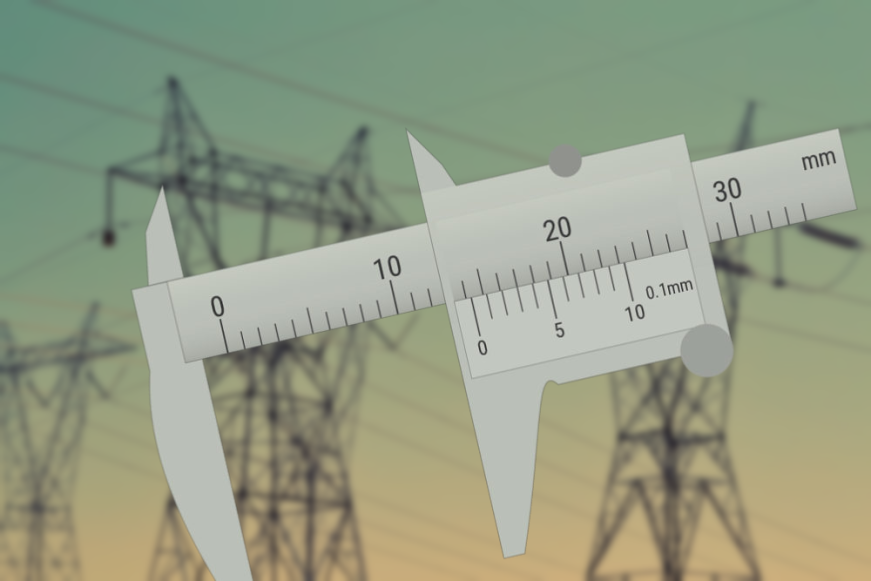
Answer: 14.3 mm
